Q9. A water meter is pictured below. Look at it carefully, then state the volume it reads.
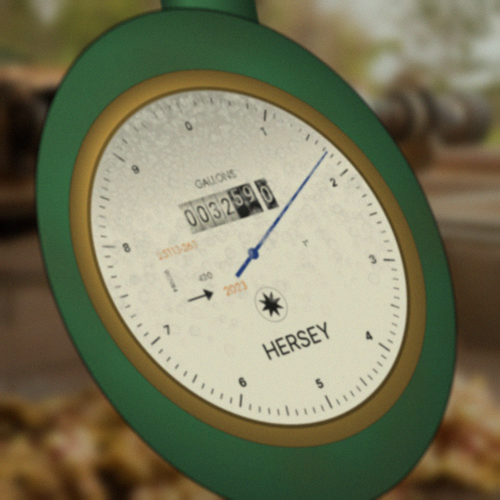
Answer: 32591.7 gal
